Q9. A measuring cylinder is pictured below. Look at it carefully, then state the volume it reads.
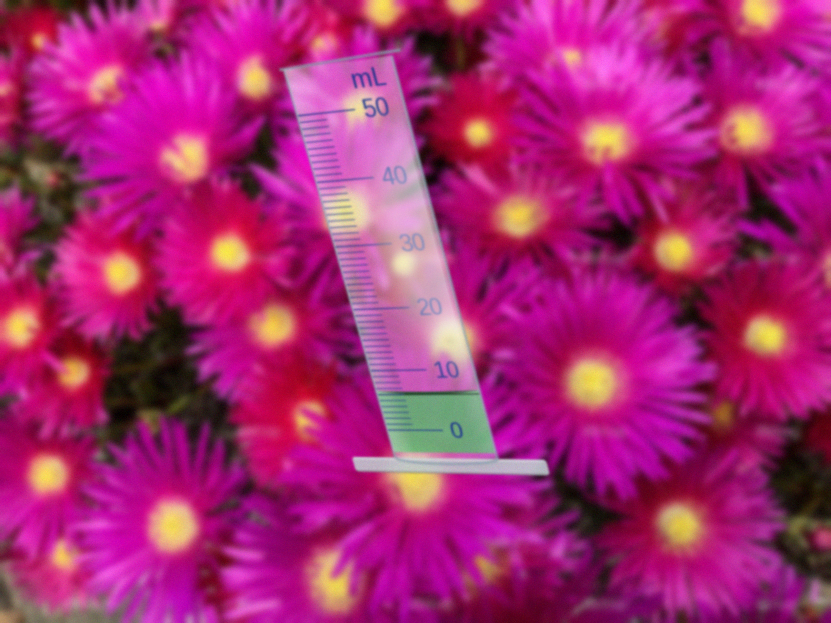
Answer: 6 mL
